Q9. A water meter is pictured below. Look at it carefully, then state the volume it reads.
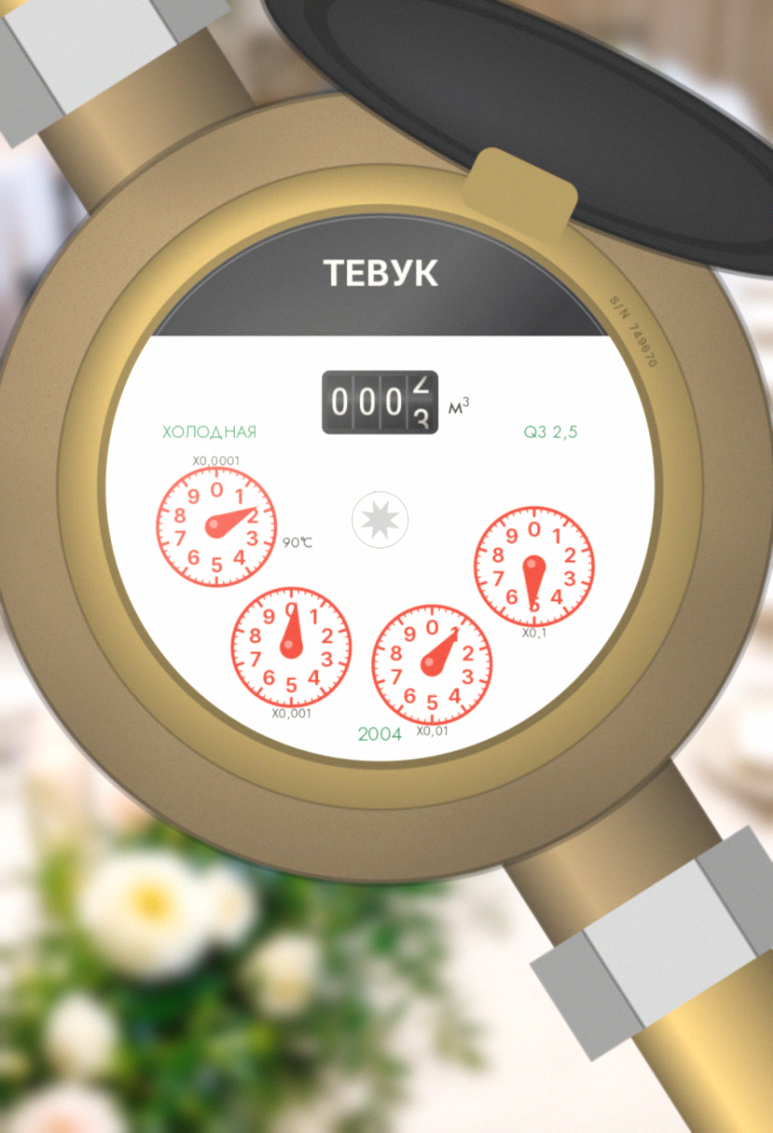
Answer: 2.5101 m³
